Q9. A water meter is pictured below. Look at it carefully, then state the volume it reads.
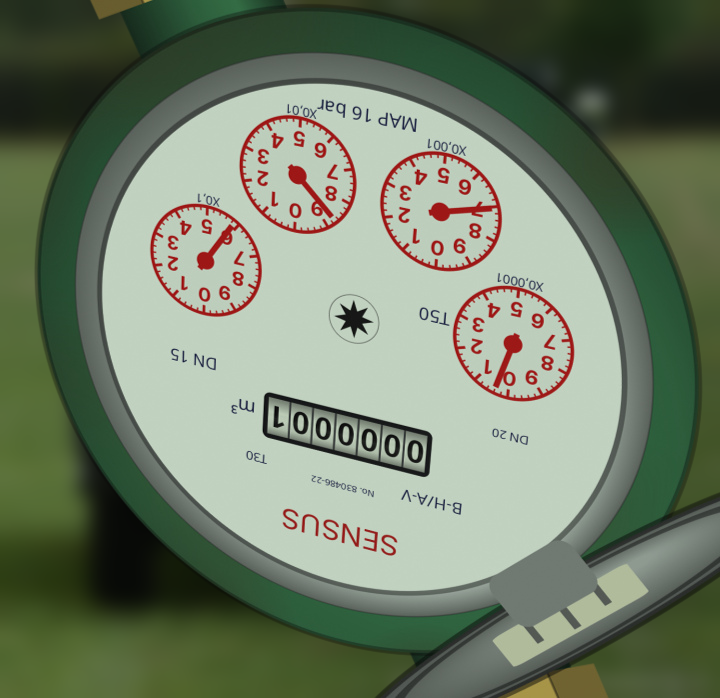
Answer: 1.5870 m³
